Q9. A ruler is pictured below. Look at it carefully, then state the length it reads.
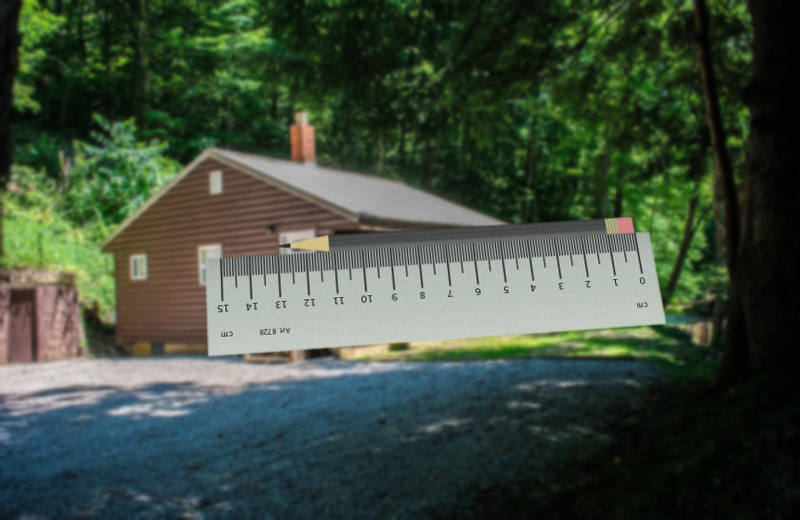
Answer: 13 cm
